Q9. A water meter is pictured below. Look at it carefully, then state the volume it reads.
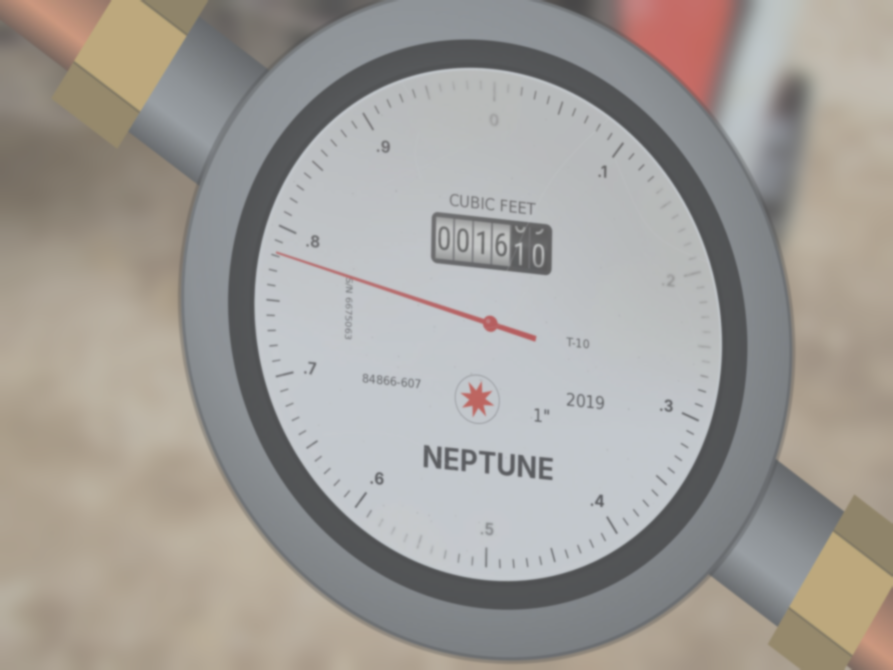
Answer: 1609.78 ft³
